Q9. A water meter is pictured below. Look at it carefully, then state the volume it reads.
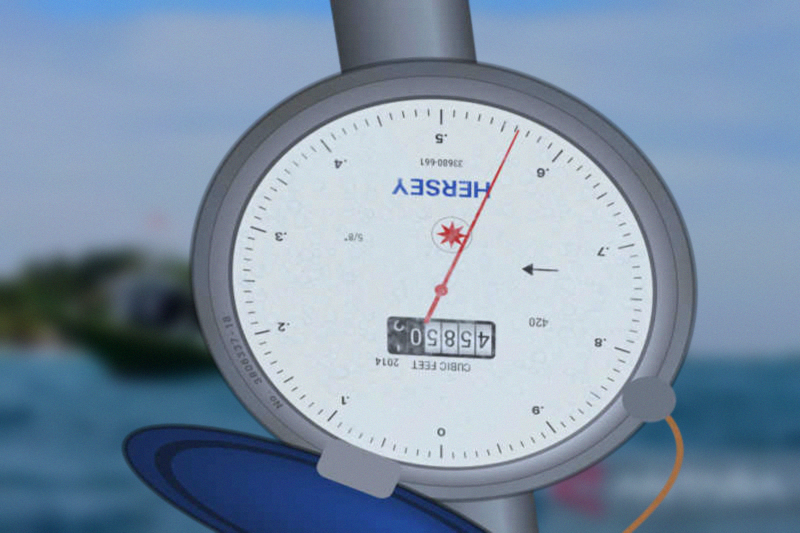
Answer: 458501.56 ft³
